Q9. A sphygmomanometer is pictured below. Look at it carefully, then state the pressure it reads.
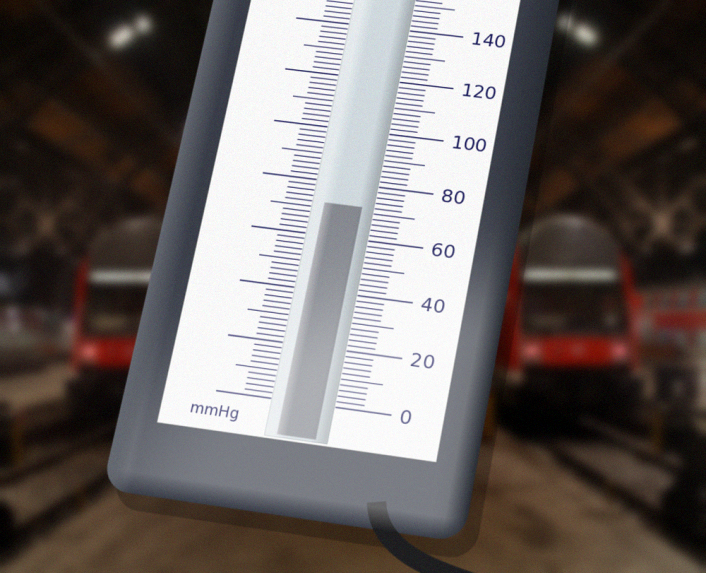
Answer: 72 mmHg
